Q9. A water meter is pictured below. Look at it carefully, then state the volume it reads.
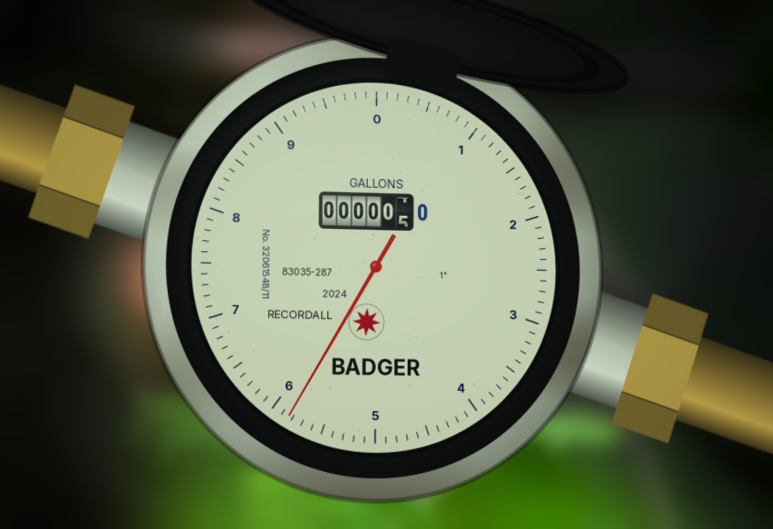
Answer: 45.8 gal
